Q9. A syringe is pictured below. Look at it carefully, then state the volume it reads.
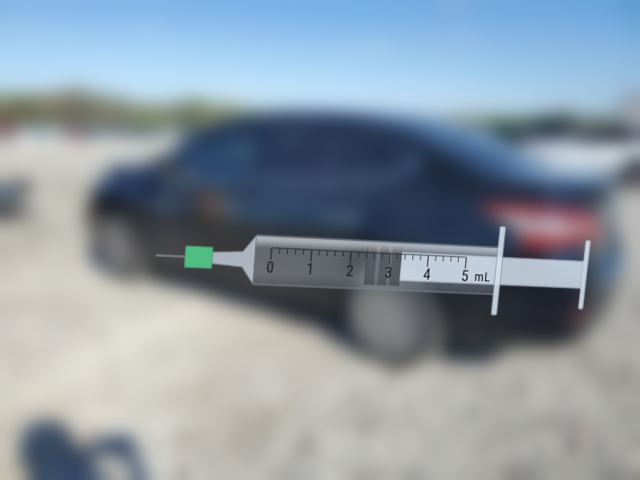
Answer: 2.4 mL
